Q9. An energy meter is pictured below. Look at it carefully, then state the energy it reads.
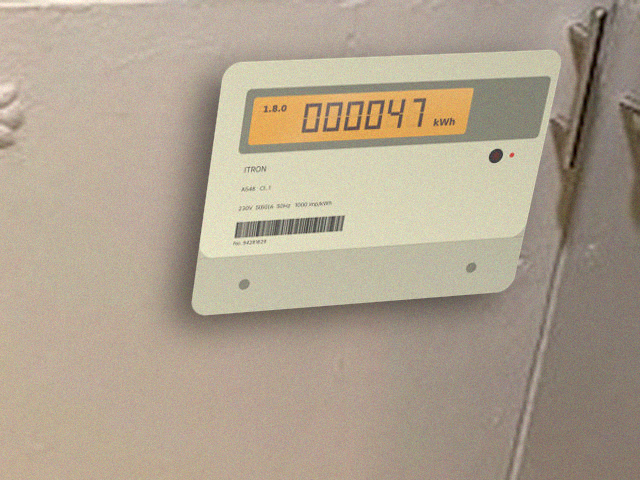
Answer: 47 kWh
